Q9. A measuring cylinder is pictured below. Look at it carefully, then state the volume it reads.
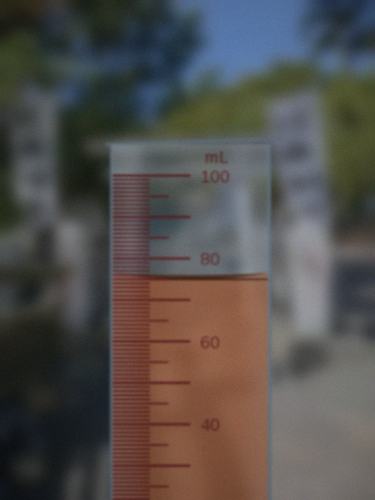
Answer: 75 mL
